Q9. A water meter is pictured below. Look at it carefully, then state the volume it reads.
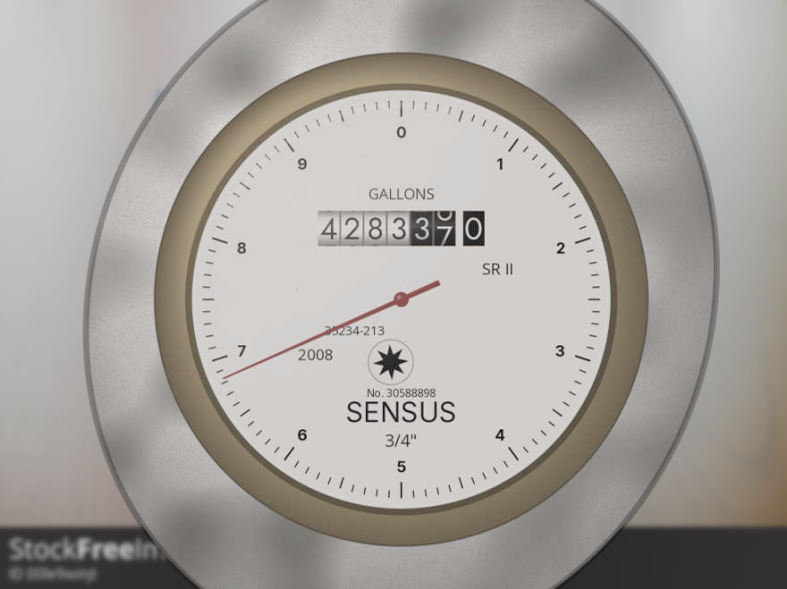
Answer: 4283366.8 gal
